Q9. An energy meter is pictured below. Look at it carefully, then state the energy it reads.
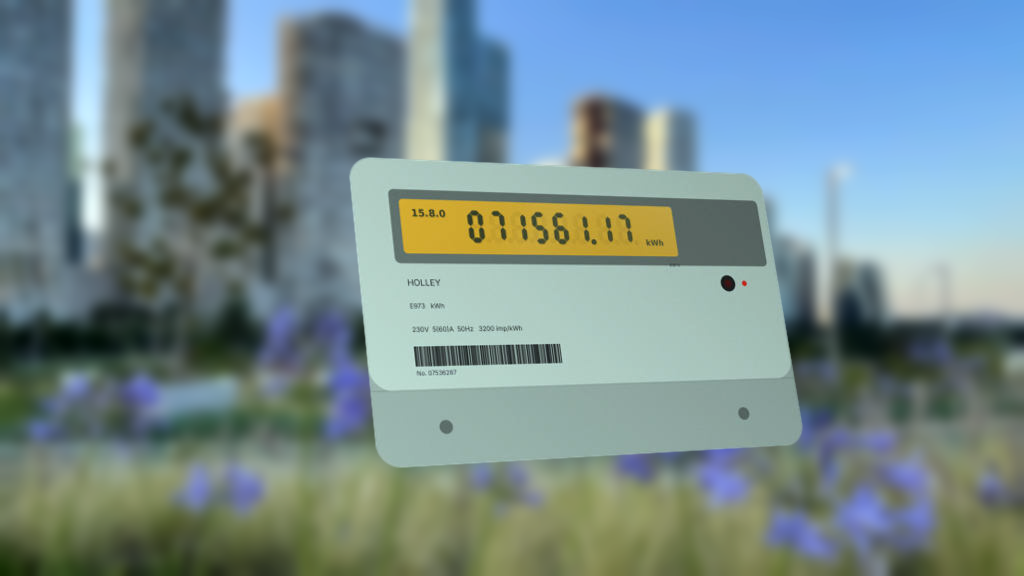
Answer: 71561.17 kWh
